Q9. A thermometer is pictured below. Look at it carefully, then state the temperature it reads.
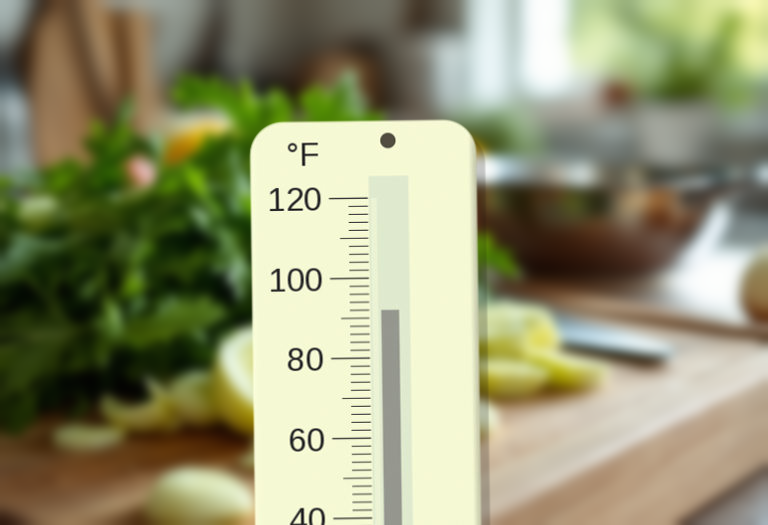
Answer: 92 °F
